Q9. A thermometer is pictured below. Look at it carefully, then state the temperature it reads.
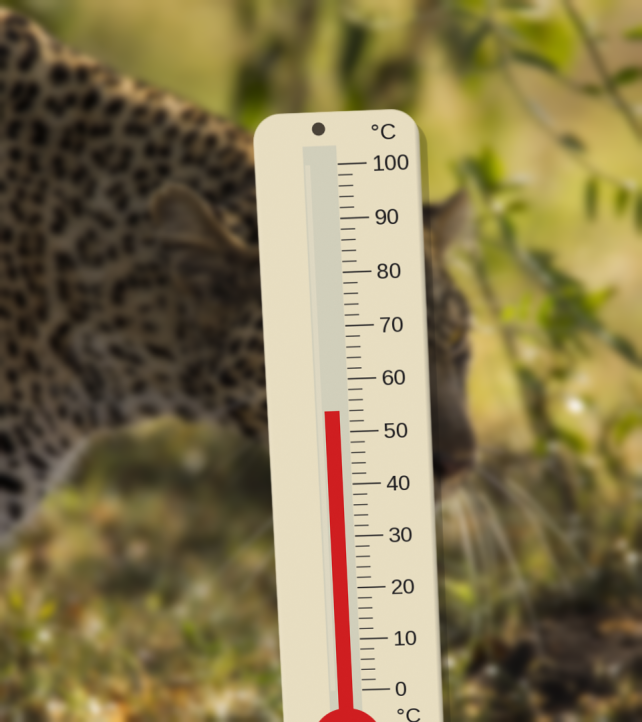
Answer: 54 °C
